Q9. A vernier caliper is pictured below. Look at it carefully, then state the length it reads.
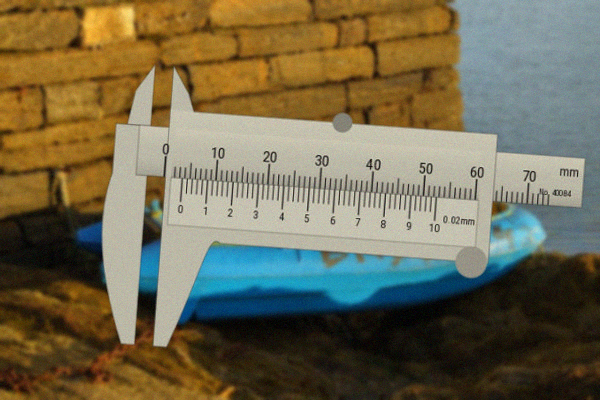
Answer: 3.5 mm
